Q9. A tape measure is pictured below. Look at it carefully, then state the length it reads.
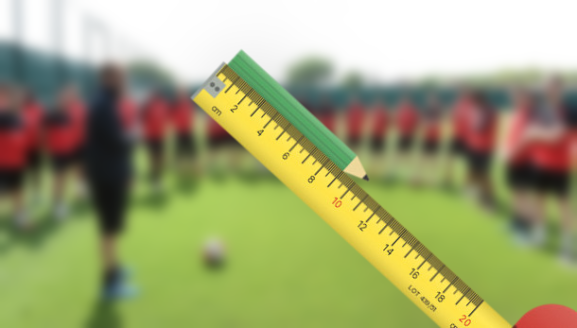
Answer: 10.5 cm
